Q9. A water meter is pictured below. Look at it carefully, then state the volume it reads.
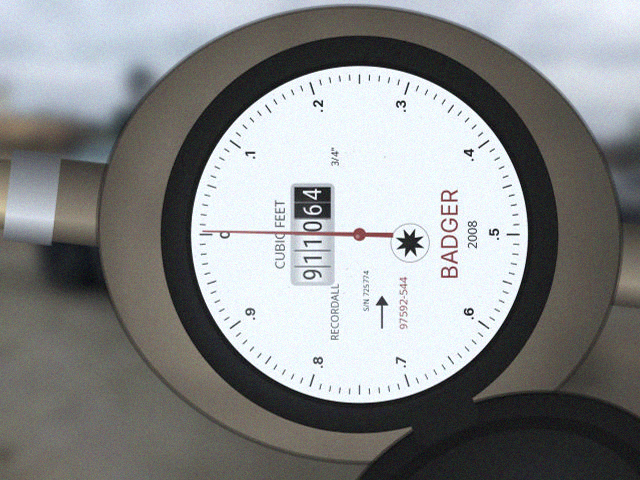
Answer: 911064.00 ft³
